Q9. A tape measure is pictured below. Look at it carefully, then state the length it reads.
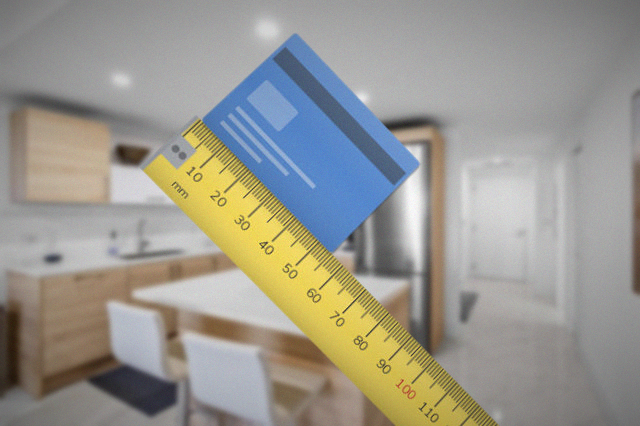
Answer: 55 mm
